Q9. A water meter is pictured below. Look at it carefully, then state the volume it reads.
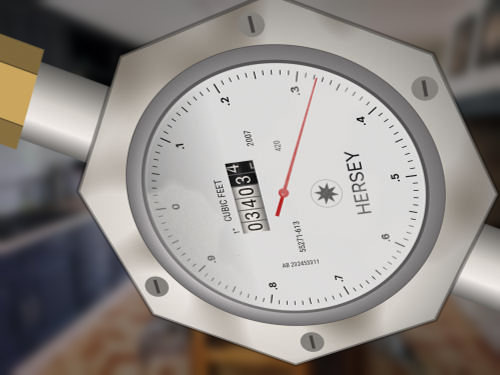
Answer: 34034.32 ft³
